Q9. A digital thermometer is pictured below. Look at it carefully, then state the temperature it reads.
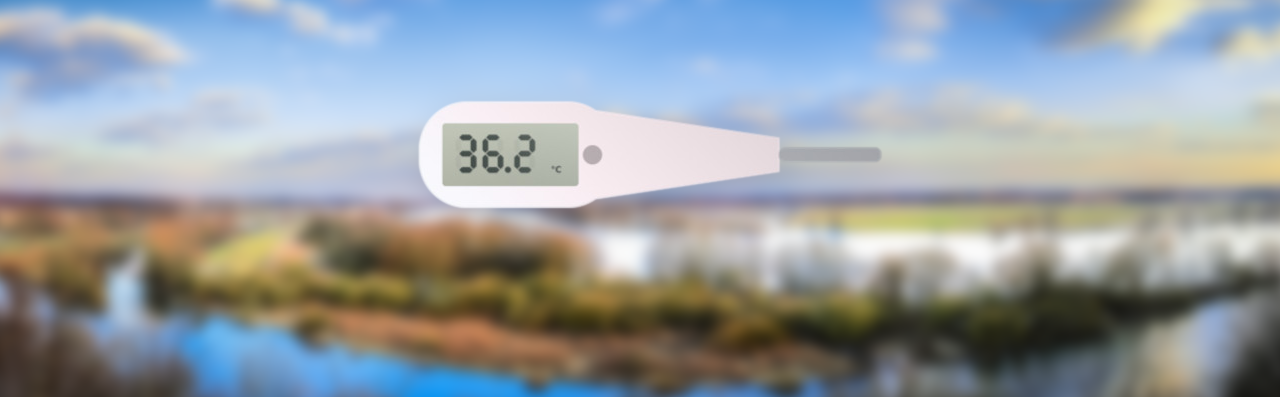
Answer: 36.2 °C
